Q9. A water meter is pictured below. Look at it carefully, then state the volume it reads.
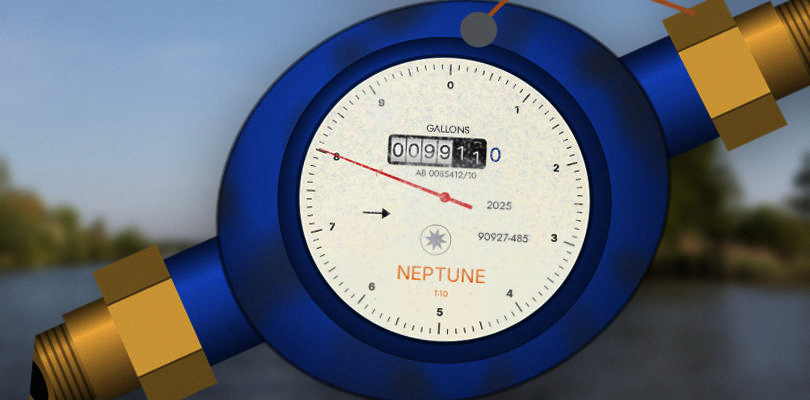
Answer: 99108.0 gal
